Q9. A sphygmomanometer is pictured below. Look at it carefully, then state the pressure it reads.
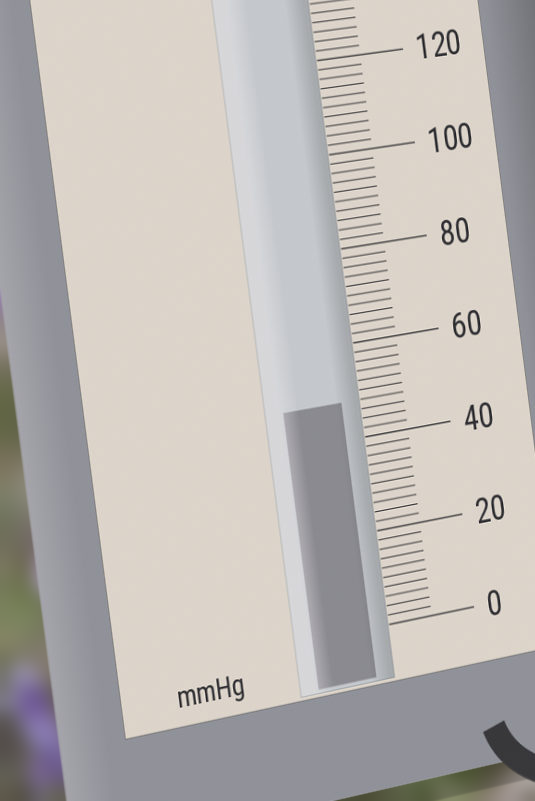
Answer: 48 mmHg
